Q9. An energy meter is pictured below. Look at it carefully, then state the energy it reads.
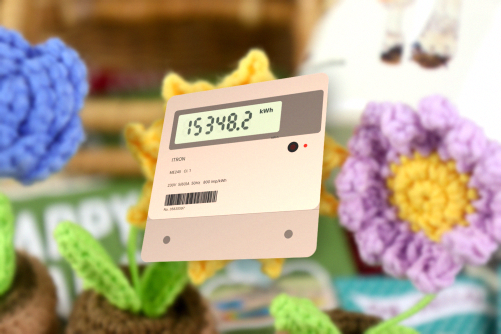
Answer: 15348.2 kWh
